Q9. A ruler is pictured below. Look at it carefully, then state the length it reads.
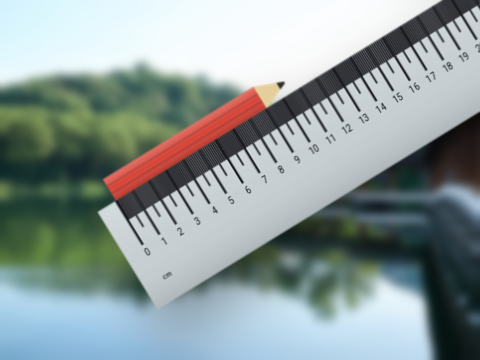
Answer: 10.5 cm
